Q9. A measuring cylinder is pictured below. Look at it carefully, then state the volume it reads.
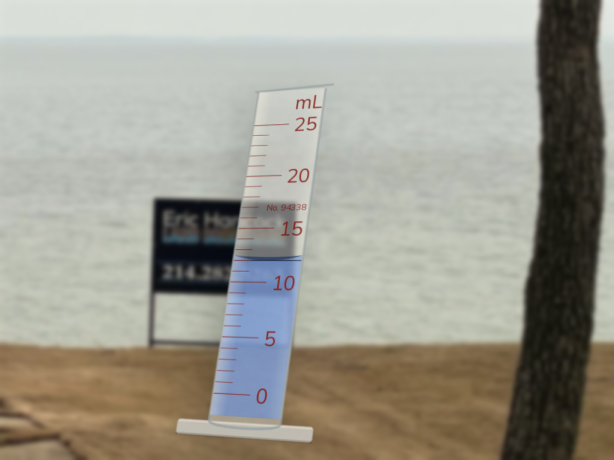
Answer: 12 mL
